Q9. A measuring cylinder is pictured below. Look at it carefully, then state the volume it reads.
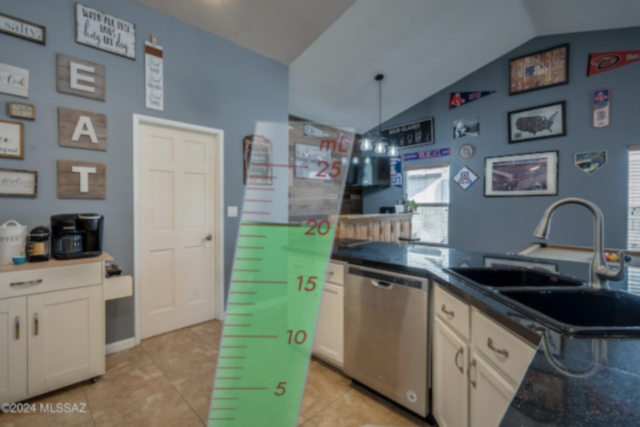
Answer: 20 mL
